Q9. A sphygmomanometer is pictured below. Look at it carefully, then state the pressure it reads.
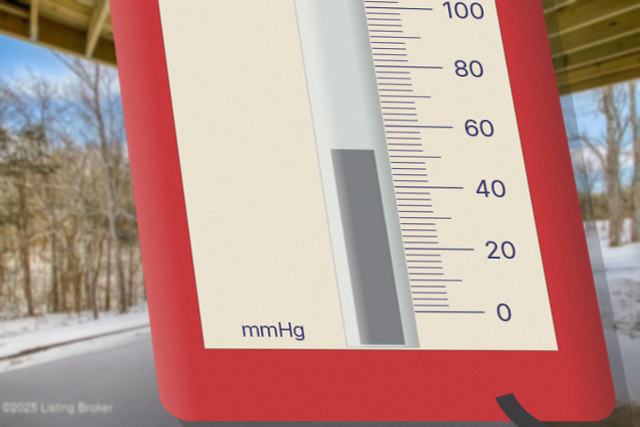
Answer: 52 mmHg
